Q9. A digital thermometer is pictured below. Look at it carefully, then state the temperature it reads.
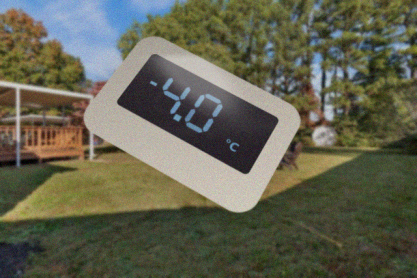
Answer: -4.0 °C
